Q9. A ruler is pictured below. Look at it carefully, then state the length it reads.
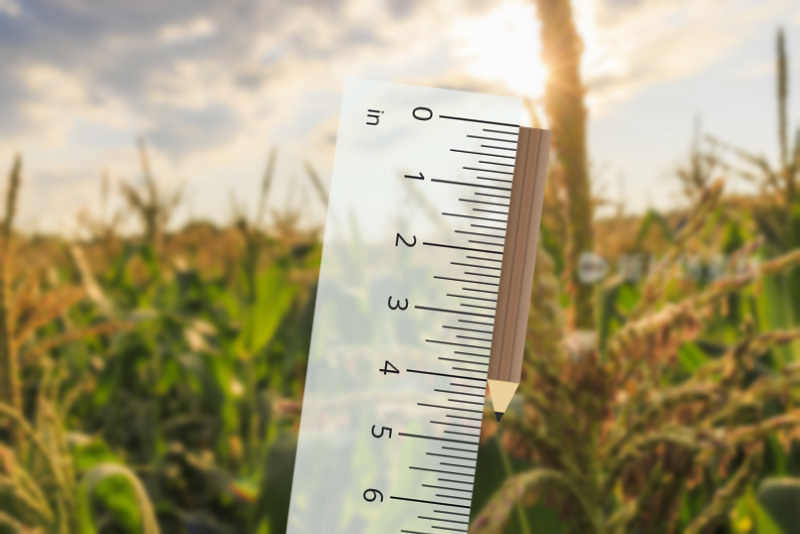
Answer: 4.625 in
